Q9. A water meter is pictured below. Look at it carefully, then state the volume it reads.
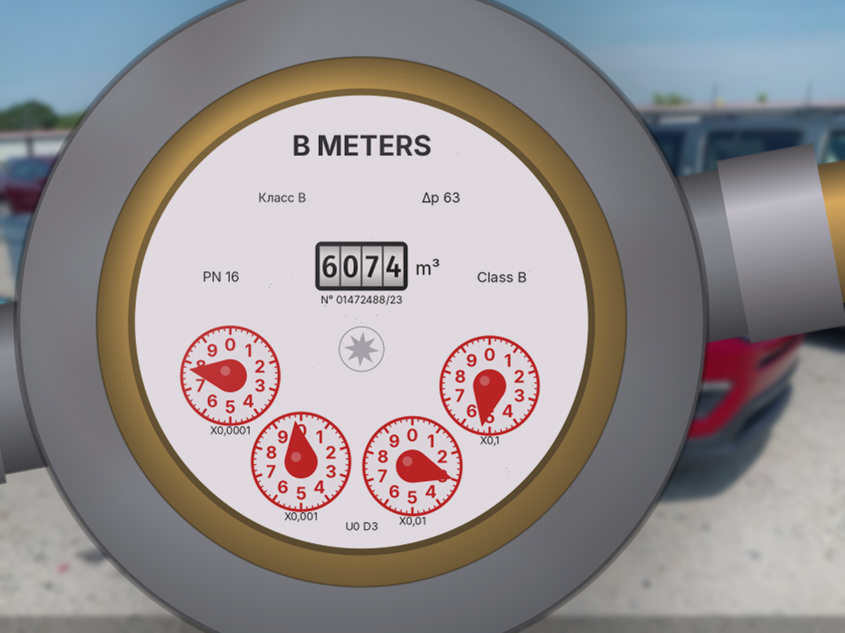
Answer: 6074.5297 m³
